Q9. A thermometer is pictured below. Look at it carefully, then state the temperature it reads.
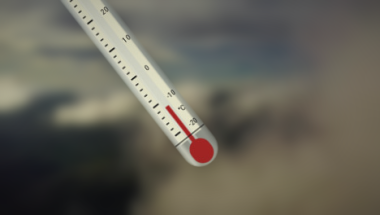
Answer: -12 °C
